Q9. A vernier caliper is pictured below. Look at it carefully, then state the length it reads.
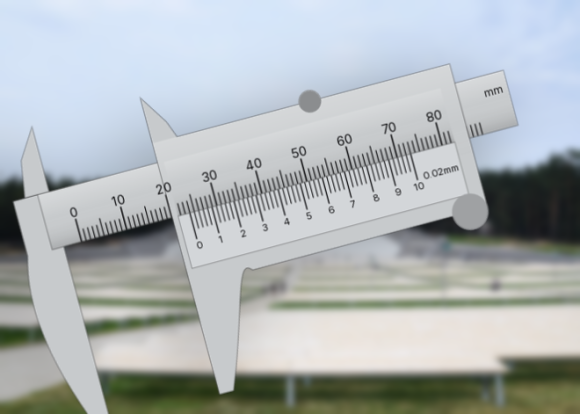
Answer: 24.0 mm
